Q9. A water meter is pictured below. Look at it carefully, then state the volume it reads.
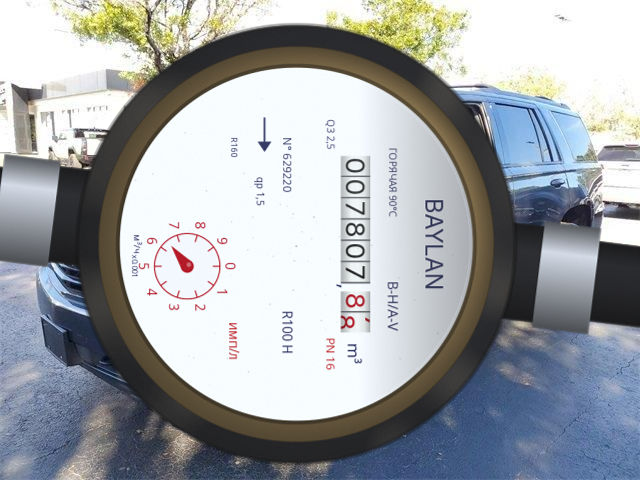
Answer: 7807.876 m³
